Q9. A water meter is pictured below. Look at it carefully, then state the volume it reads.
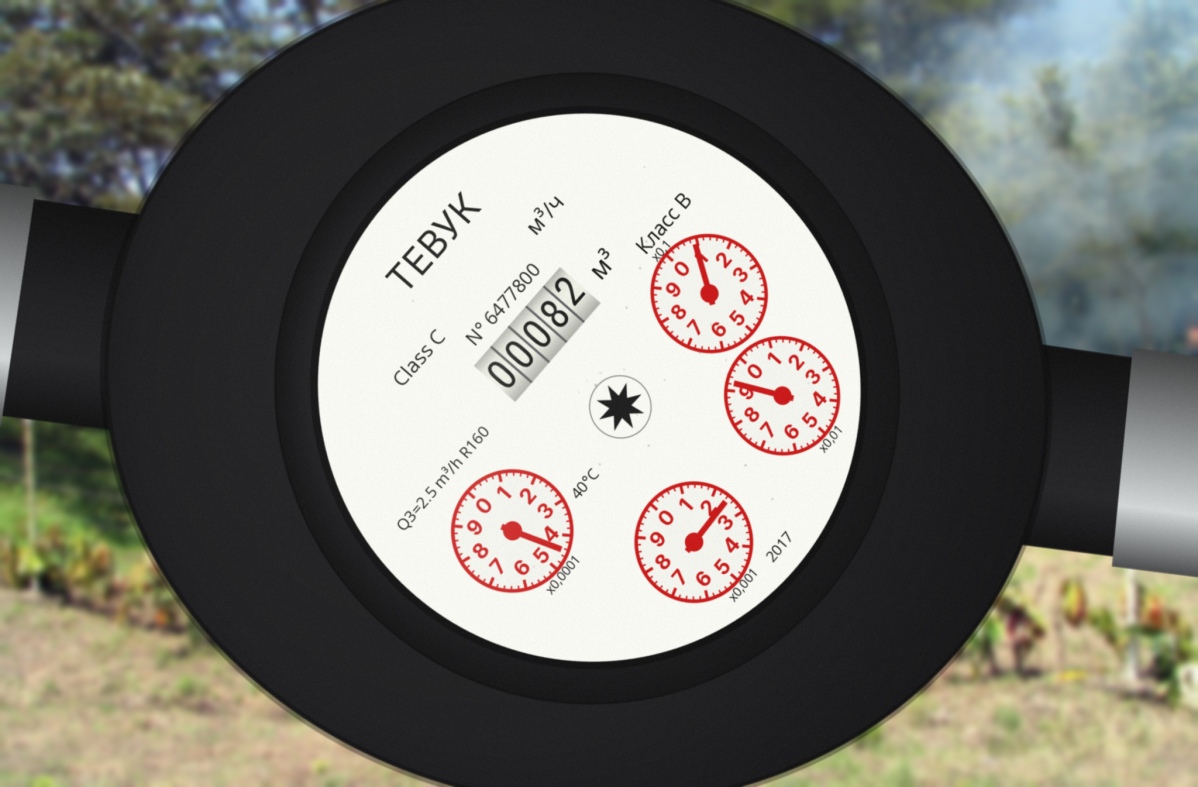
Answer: 82.0924 m³
